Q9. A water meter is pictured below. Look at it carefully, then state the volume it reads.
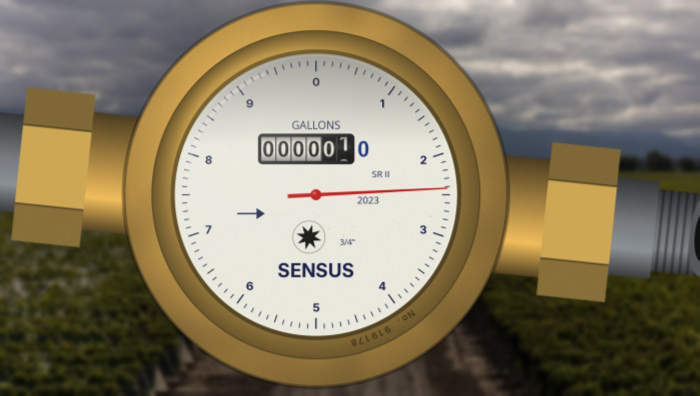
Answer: 12.4 gal
